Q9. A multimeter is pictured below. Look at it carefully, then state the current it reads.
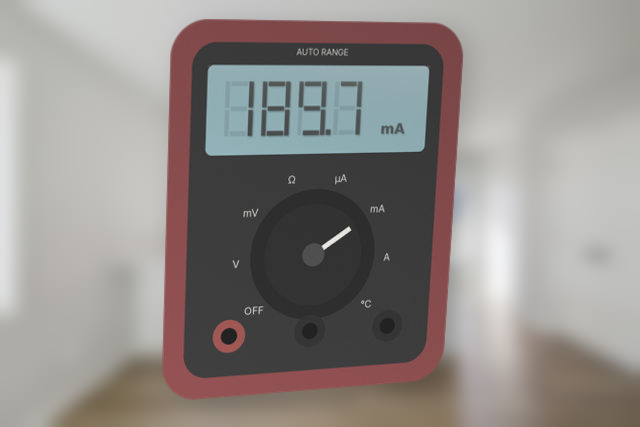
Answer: 189.7 mA
